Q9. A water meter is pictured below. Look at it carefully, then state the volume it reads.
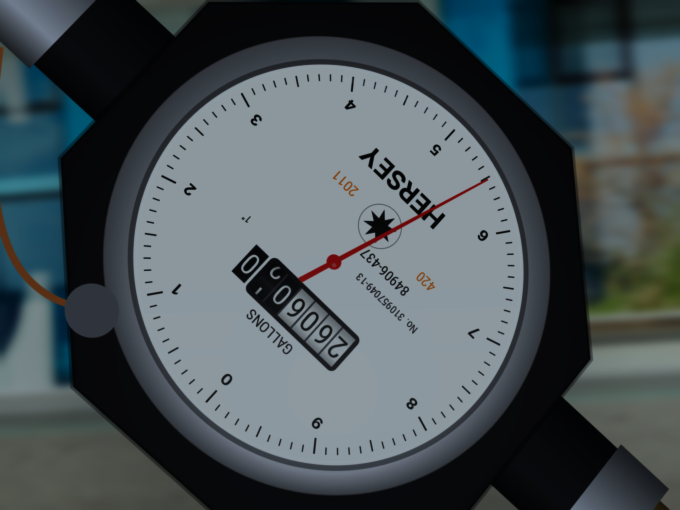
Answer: 2606015.5 gal
